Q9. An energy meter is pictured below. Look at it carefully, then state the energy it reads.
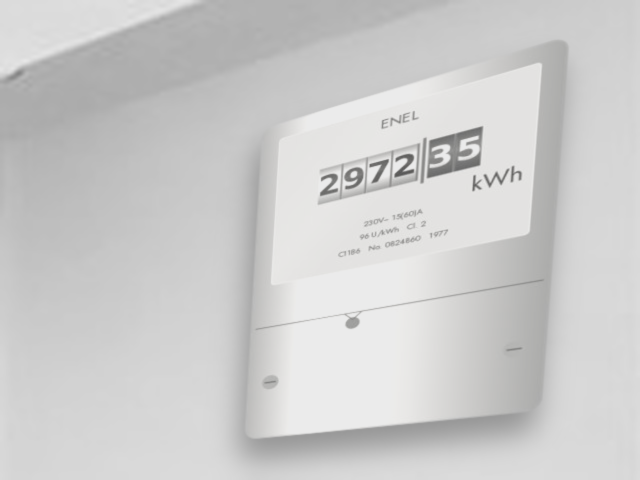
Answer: 2972.35 kWh
